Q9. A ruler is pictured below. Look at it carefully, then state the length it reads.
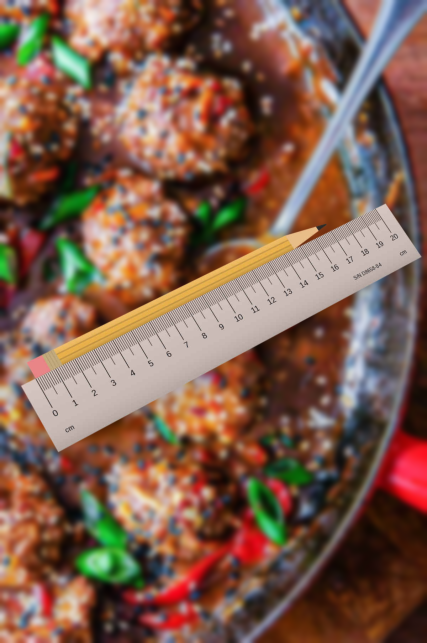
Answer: 17 cm
